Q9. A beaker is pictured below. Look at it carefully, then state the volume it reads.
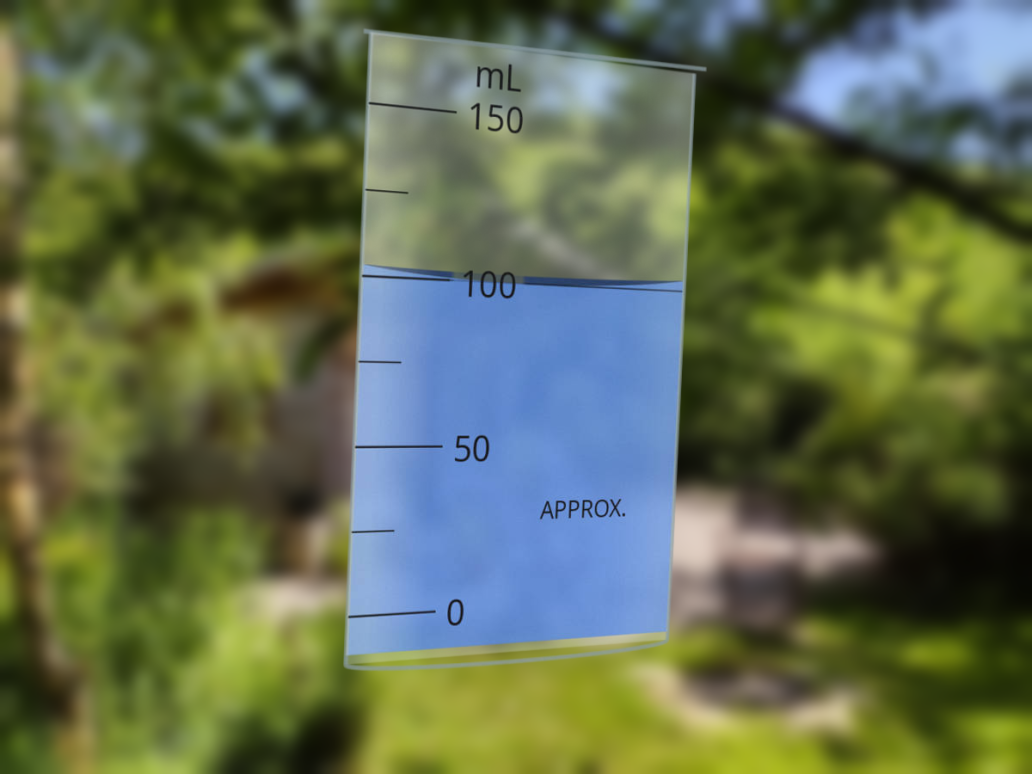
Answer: 100 mL
